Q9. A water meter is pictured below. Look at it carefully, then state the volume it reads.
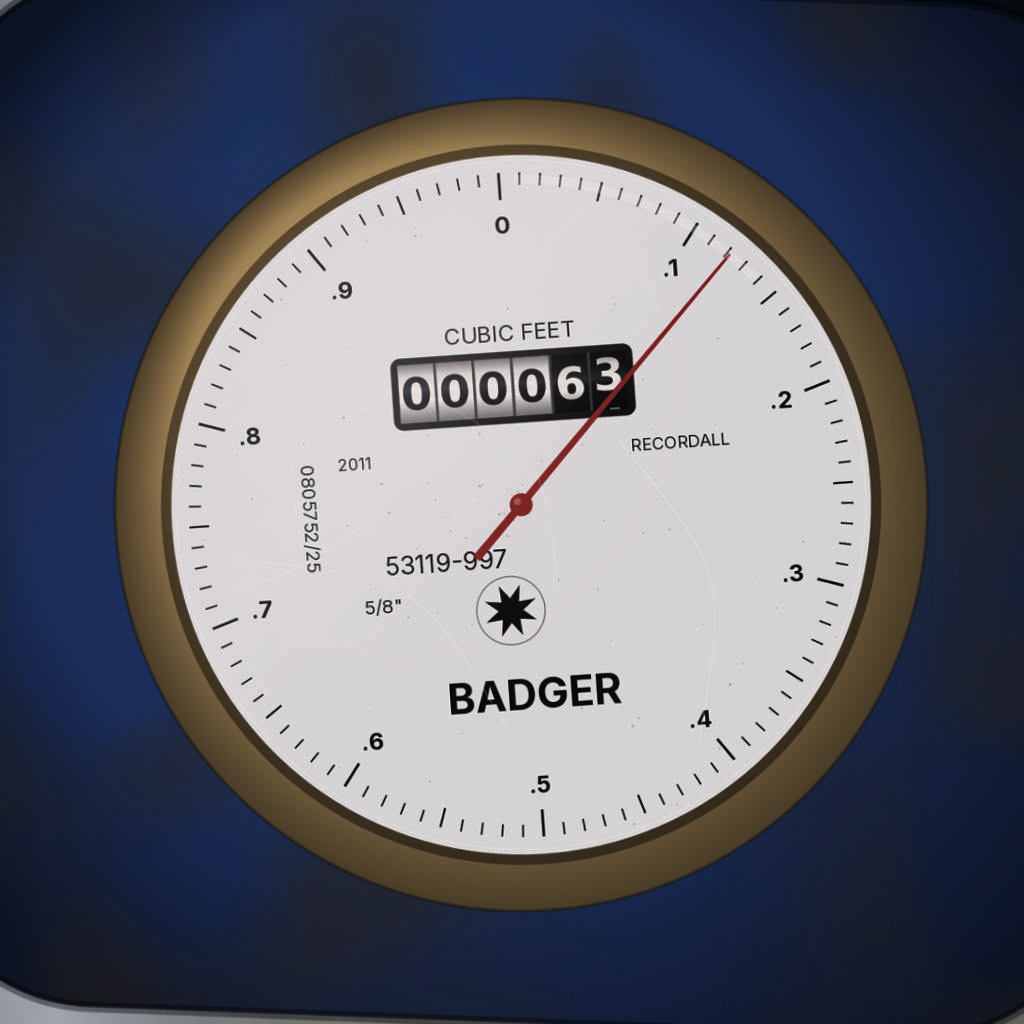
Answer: 63.12 ft³
